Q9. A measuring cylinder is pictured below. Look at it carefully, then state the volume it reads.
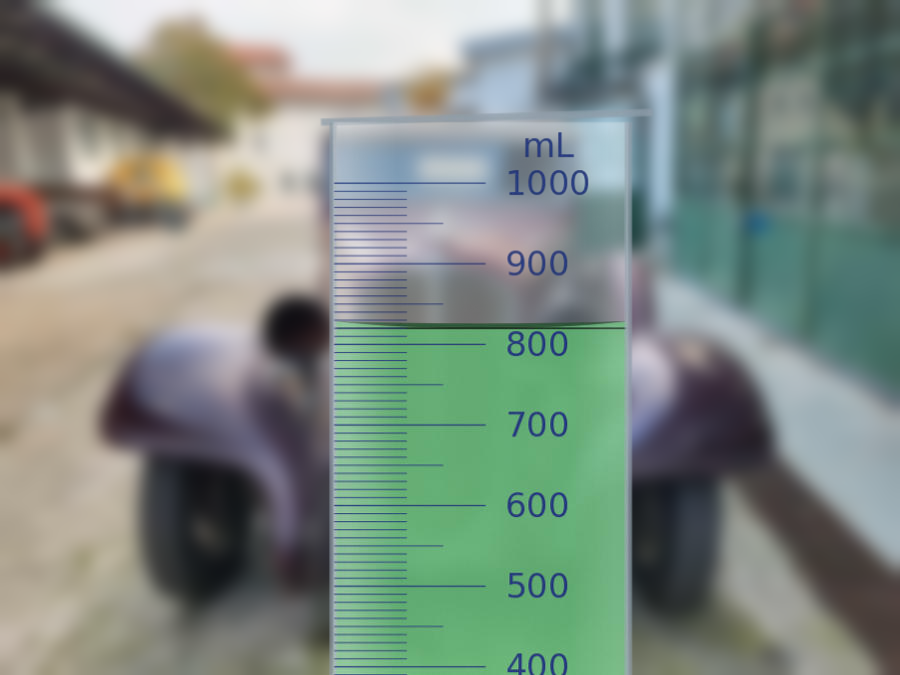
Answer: 820 mL
